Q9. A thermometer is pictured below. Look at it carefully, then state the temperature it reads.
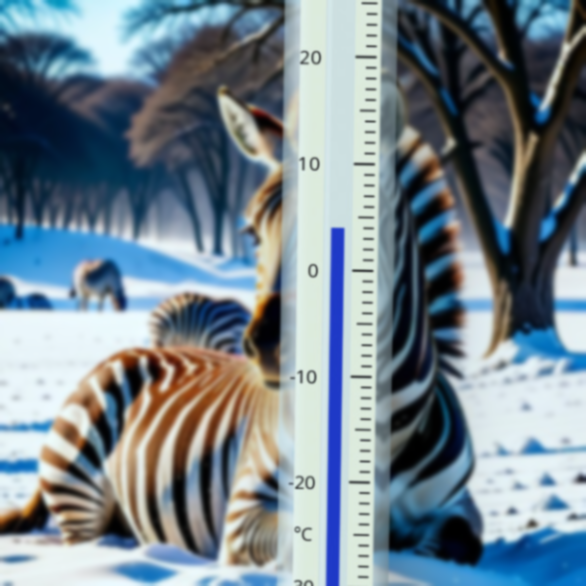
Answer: 4 °C
